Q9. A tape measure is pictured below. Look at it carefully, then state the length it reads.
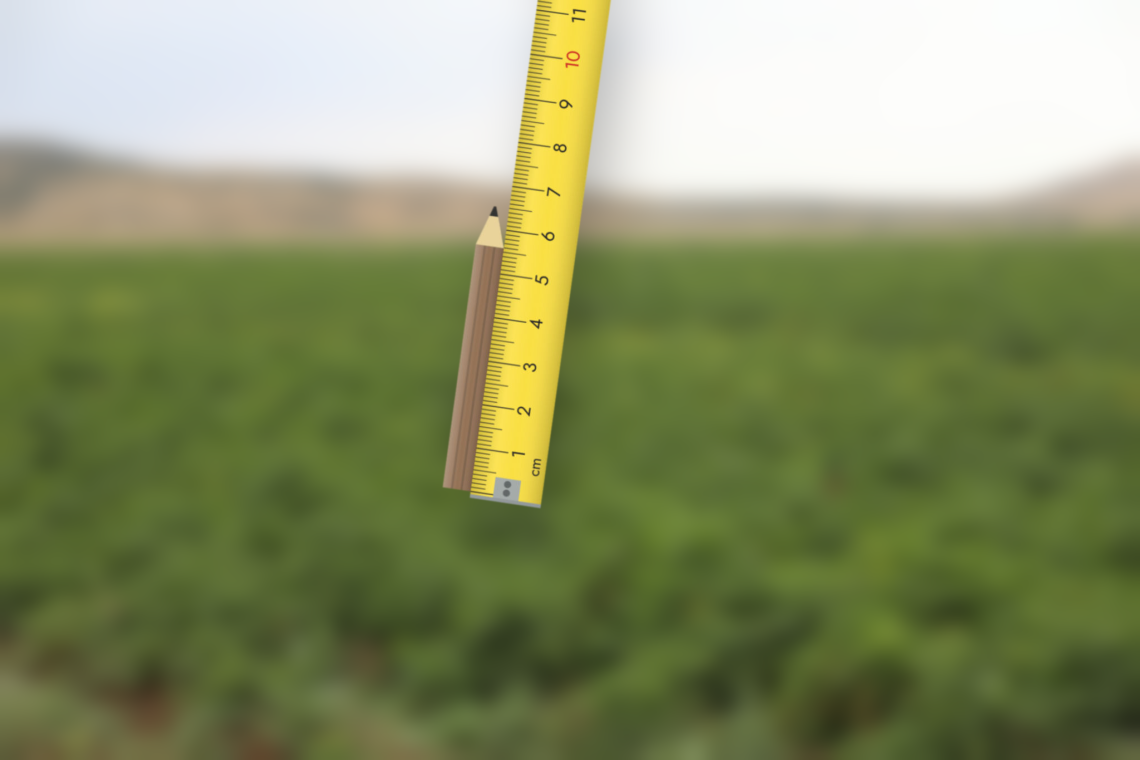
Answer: 6.5 cm
